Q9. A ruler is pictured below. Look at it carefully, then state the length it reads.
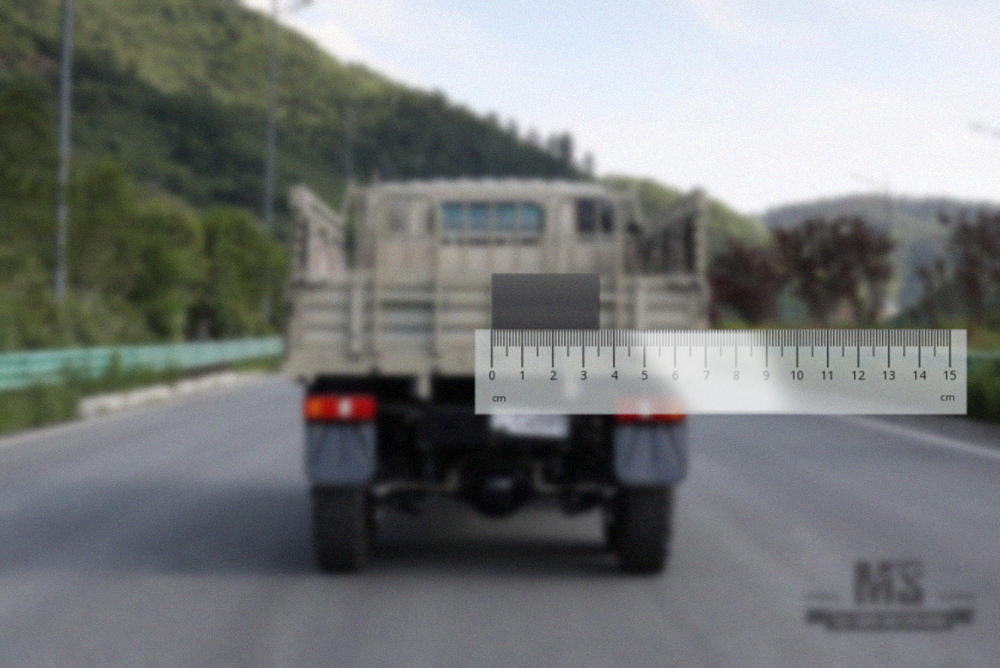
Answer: 3.5 cm
